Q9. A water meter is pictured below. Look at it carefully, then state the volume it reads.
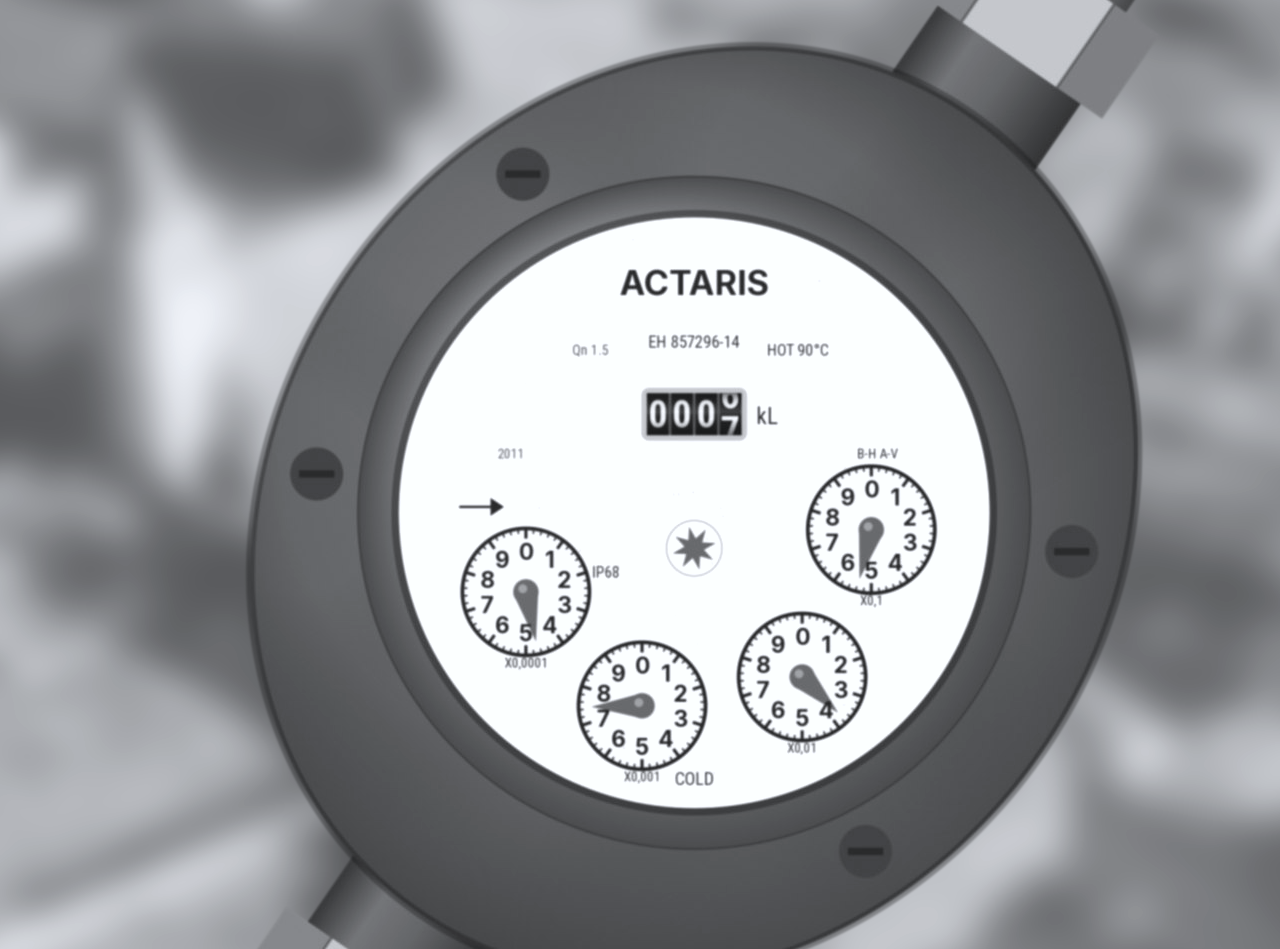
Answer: 6.5374 kL
